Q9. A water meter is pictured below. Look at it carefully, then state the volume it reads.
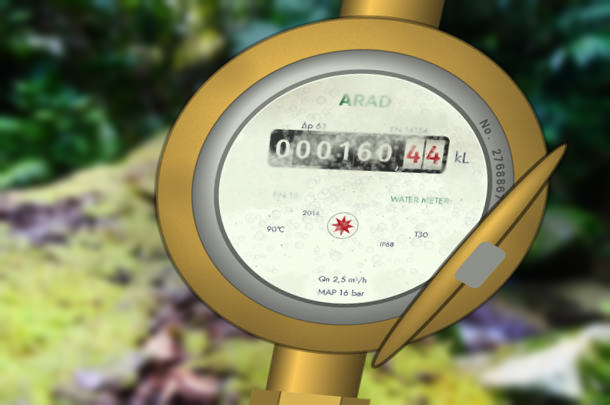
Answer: 160.44 kL
